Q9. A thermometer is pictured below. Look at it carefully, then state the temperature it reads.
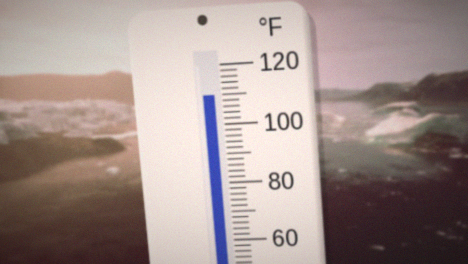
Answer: 110 °F
